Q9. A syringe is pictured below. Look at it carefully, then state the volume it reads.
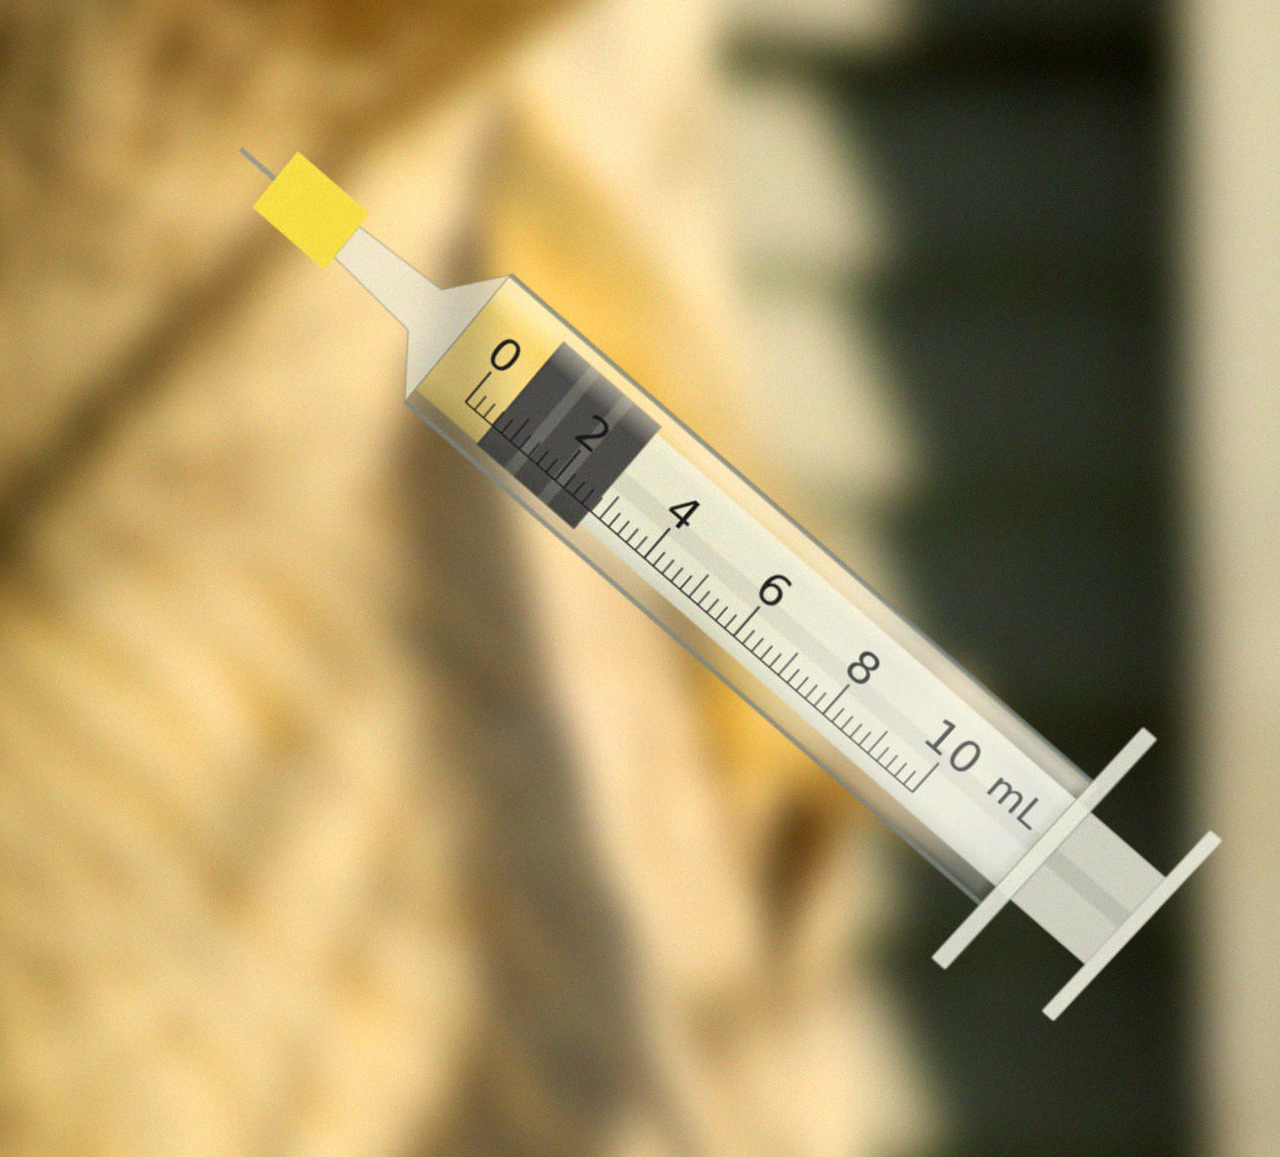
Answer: 0.6 mL
